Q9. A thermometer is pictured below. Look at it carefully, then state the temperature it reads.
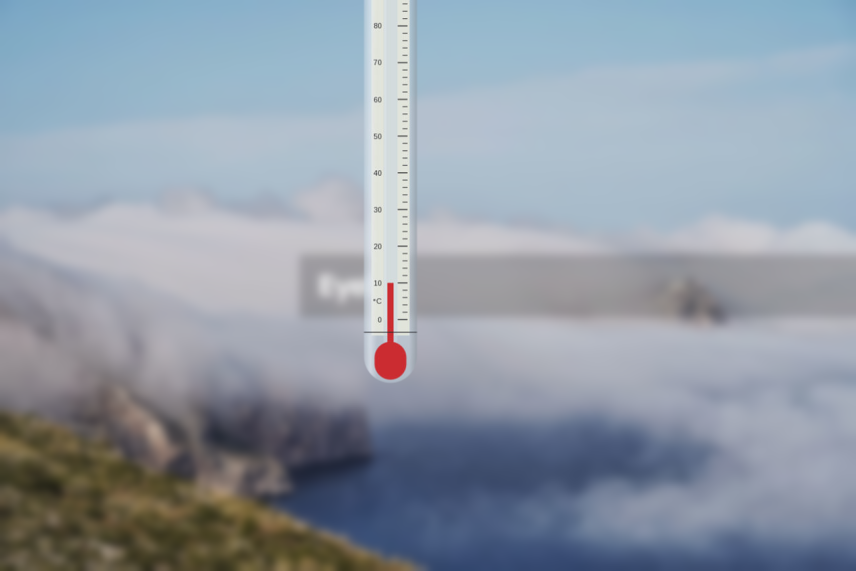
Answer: 10 °C
